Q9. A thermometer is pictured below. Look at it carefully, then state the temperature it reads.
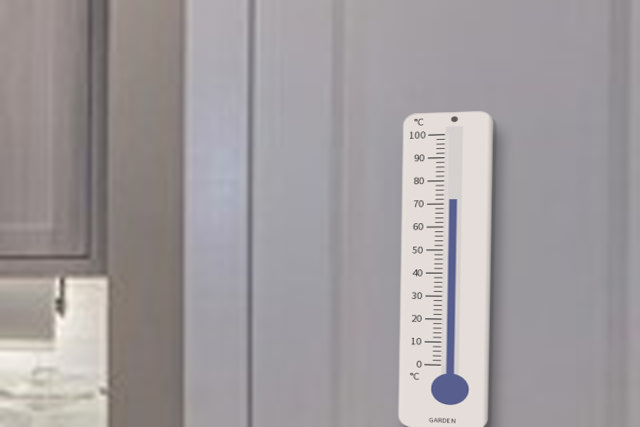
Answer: 72 °C
